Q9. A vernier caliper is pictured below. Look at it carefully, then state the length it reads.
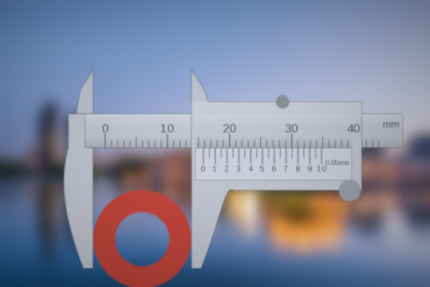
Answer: 15.8 mm
